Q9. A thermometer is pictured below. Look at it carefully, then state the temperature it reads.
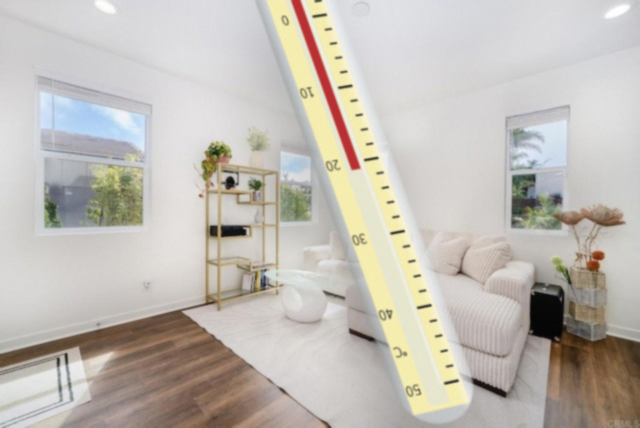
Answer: 21 °C
